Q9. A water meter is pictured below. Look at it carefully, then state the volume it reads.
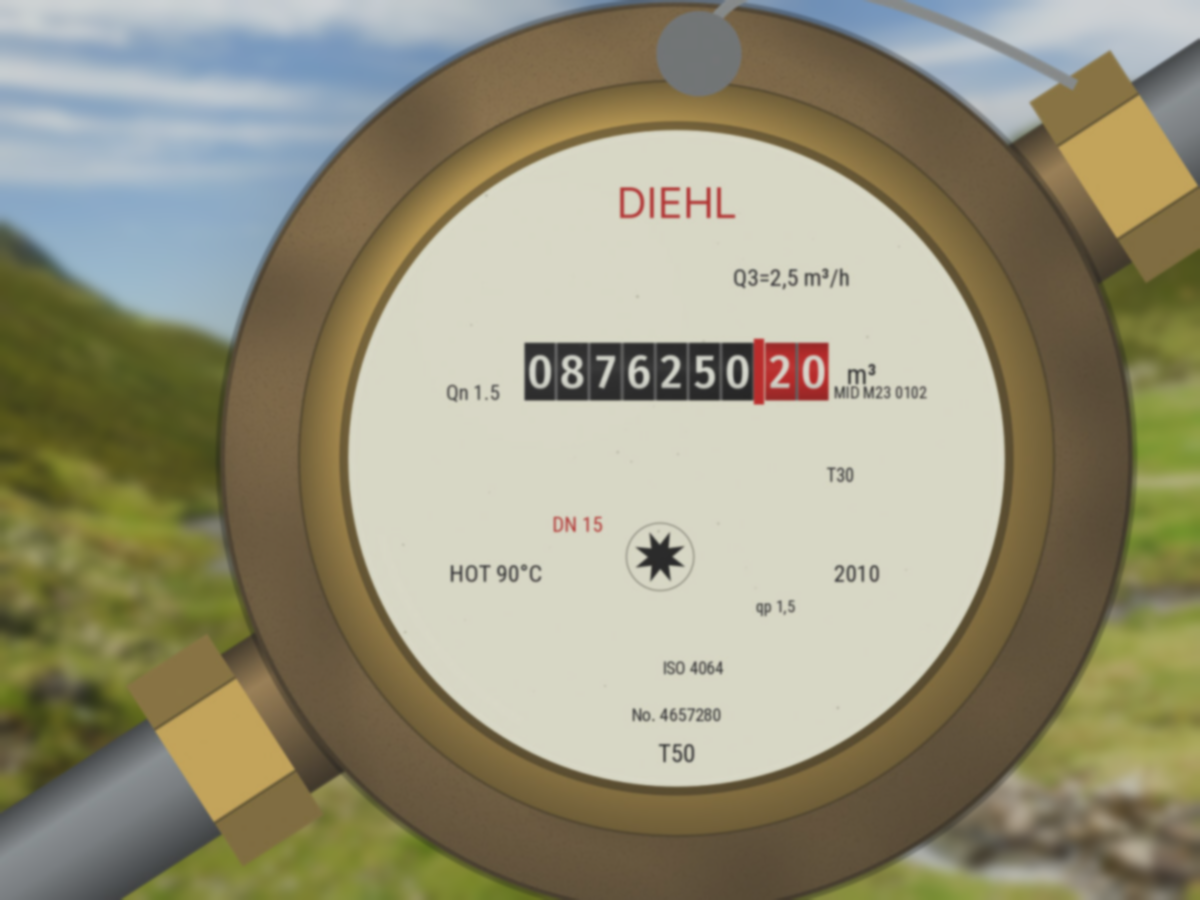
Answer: 876250.20 m³
